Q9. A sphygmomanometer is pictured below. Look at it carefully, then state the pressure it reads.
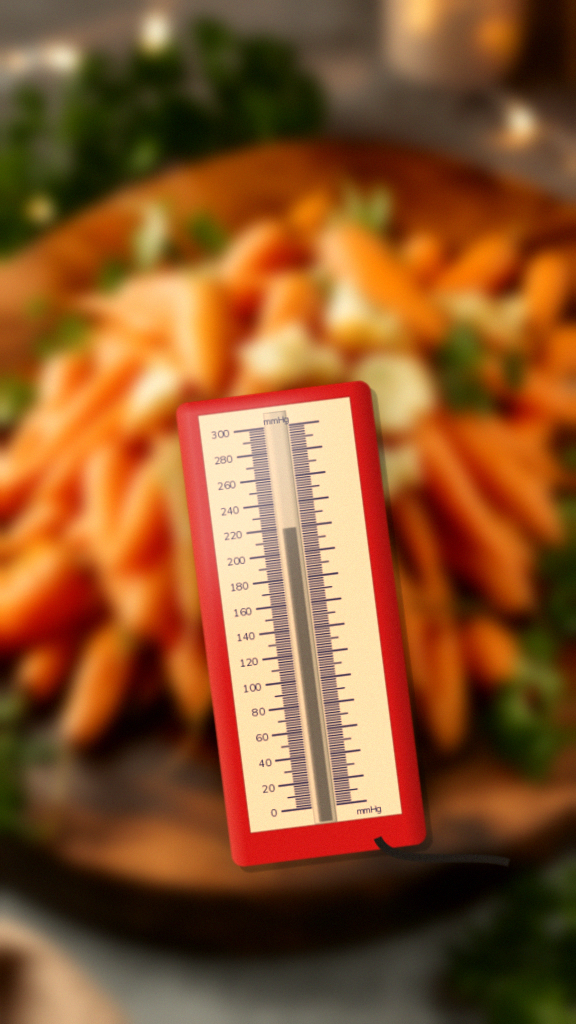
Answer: 220 mmHg
